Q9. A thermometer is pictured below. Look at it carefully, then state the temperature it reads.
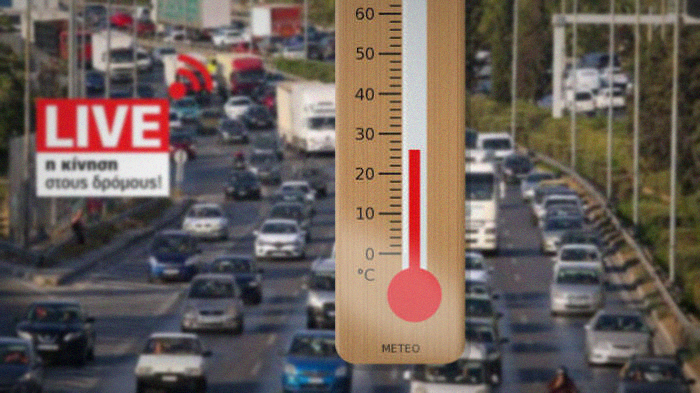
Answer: 26 °C
